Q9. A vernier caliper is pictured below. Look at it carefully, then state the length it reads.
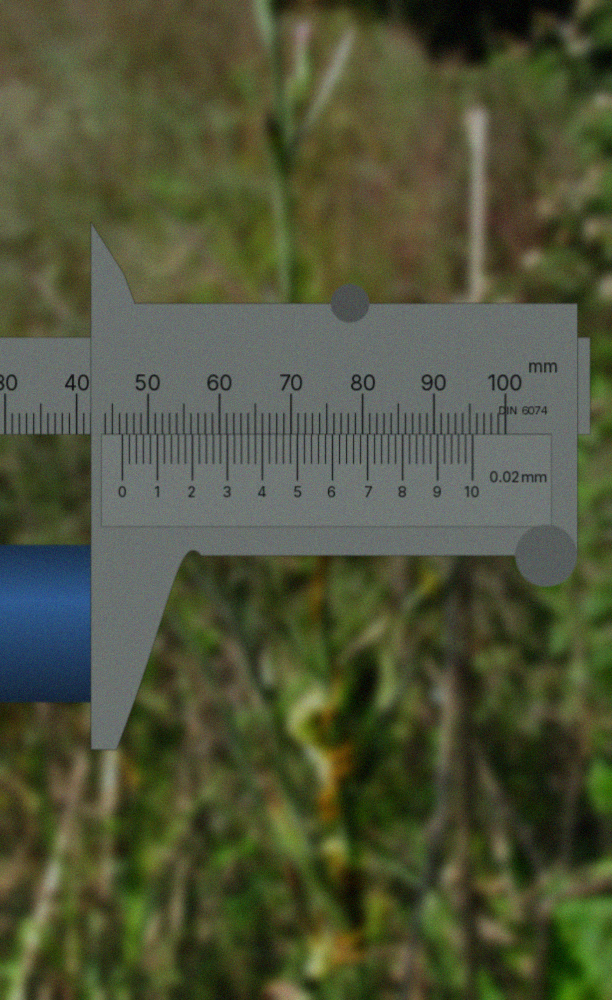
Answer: 46.4 mm
